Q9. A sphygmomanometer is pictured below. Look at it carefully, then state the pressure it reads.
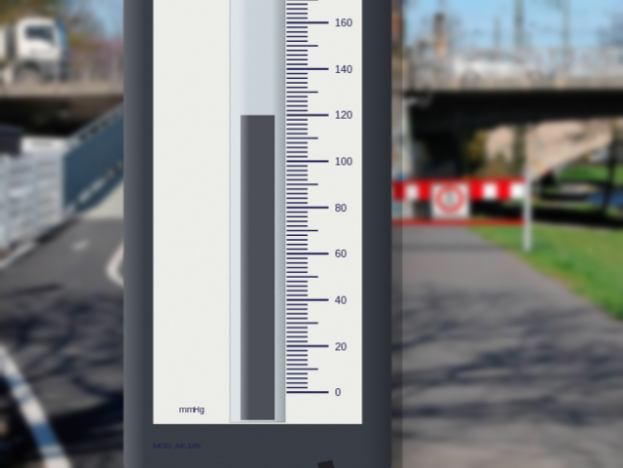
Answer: 120 mmHg
